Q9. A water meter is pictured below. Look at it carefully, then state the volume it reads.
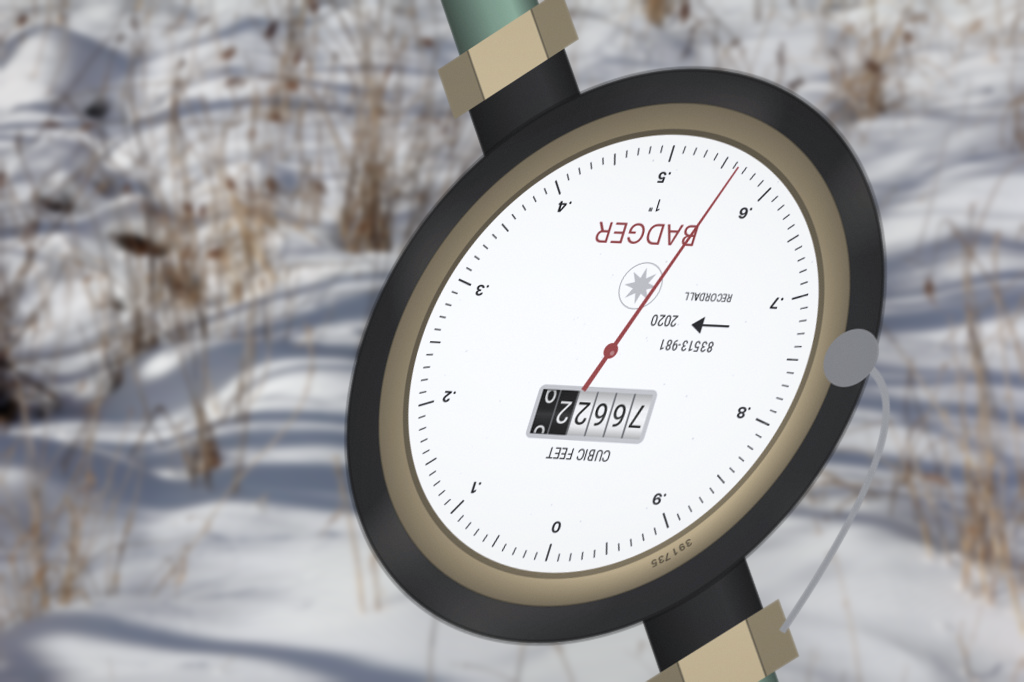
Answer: 766228.56 ft³
